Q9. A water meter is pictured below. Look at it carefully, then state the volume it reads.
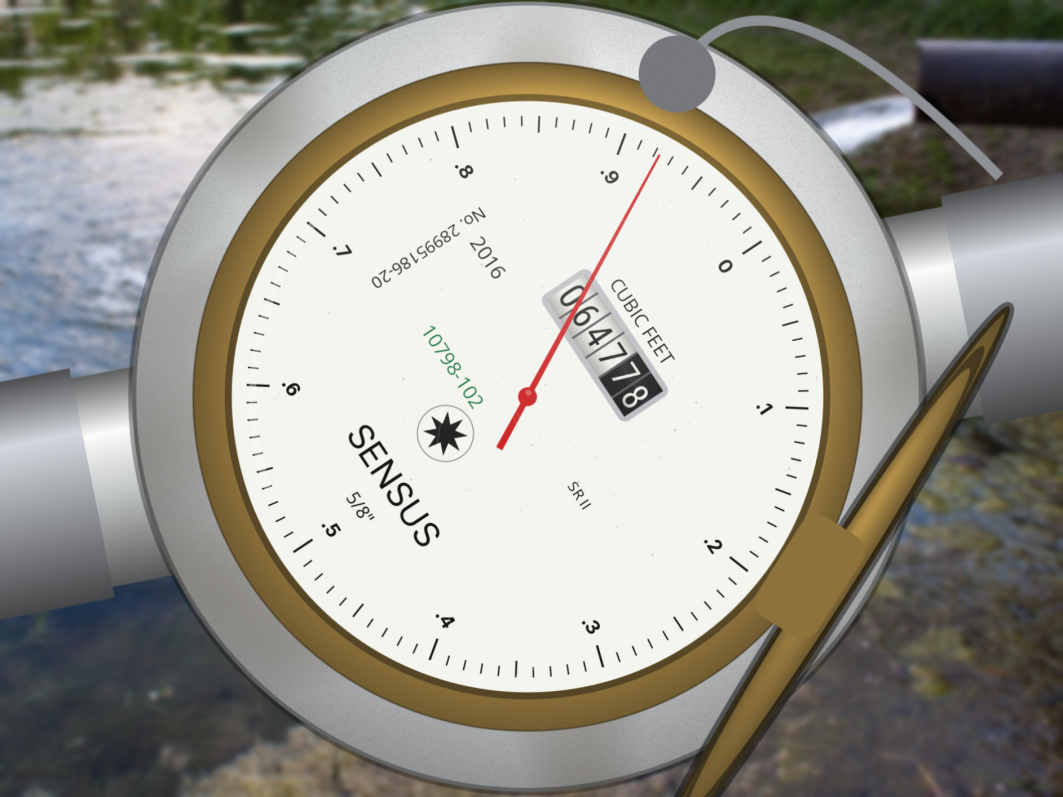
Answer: 64777.92 ft³
